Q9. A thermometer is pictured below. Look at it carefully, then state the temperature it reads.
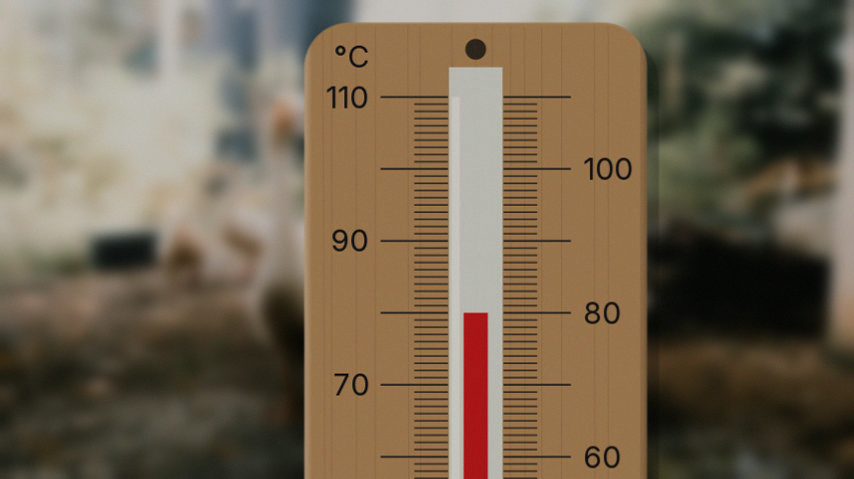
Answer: 80 °C
